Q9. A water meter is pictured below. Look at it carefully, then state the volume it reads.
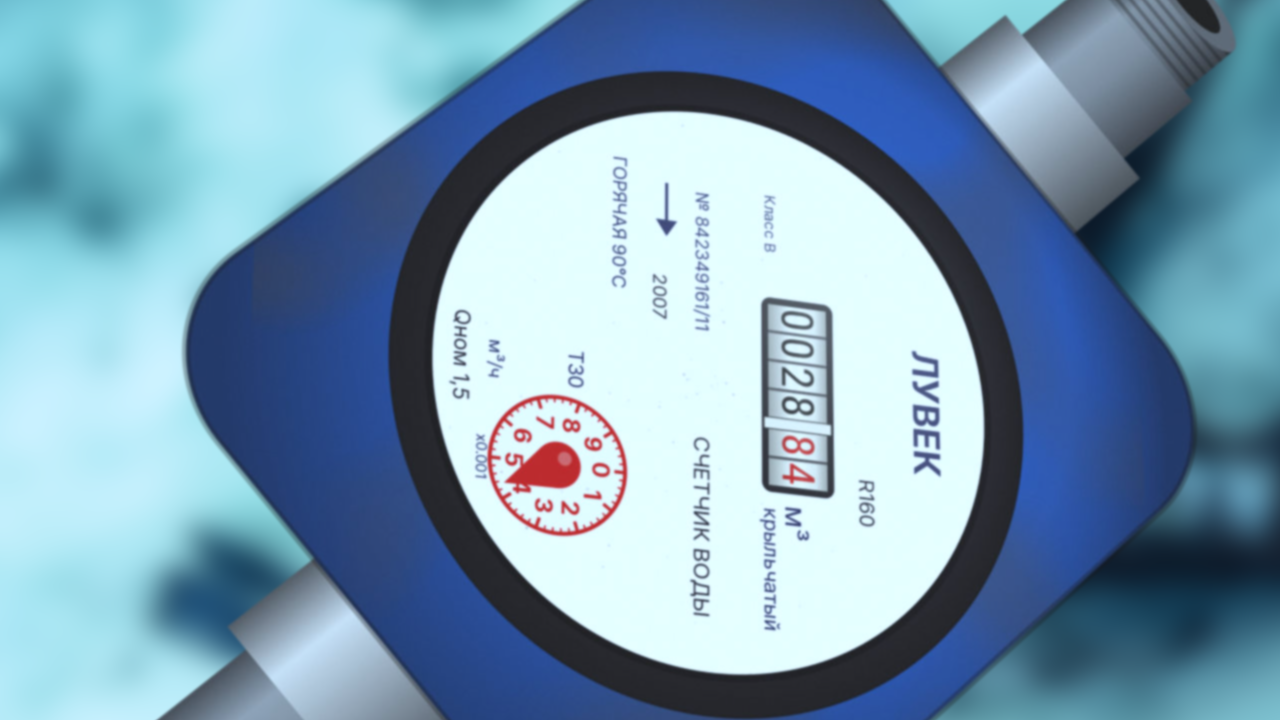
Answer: 28.844 m³
